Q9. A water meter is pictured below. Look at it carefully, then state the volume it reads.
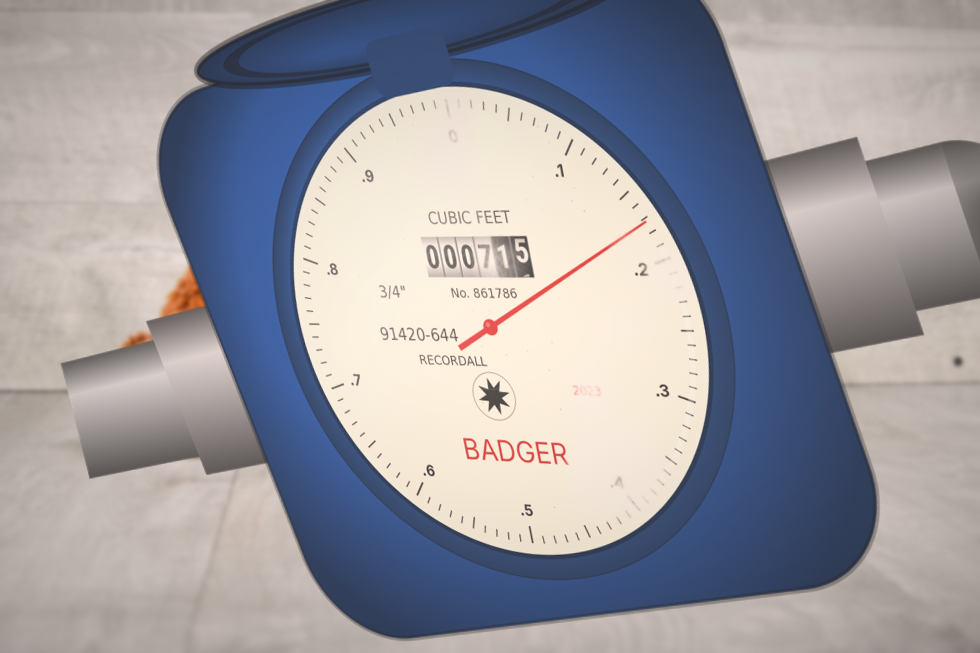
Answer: 715.17 ft³
